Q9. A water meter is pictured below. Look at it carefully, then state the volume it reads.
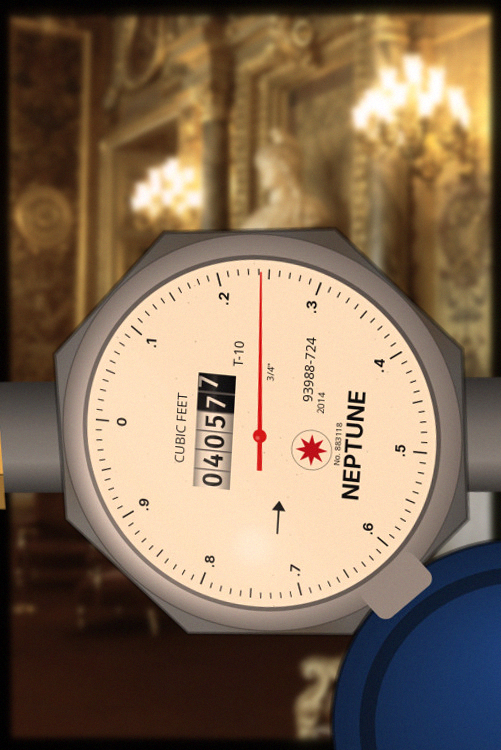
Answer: 40577.24 ft³
